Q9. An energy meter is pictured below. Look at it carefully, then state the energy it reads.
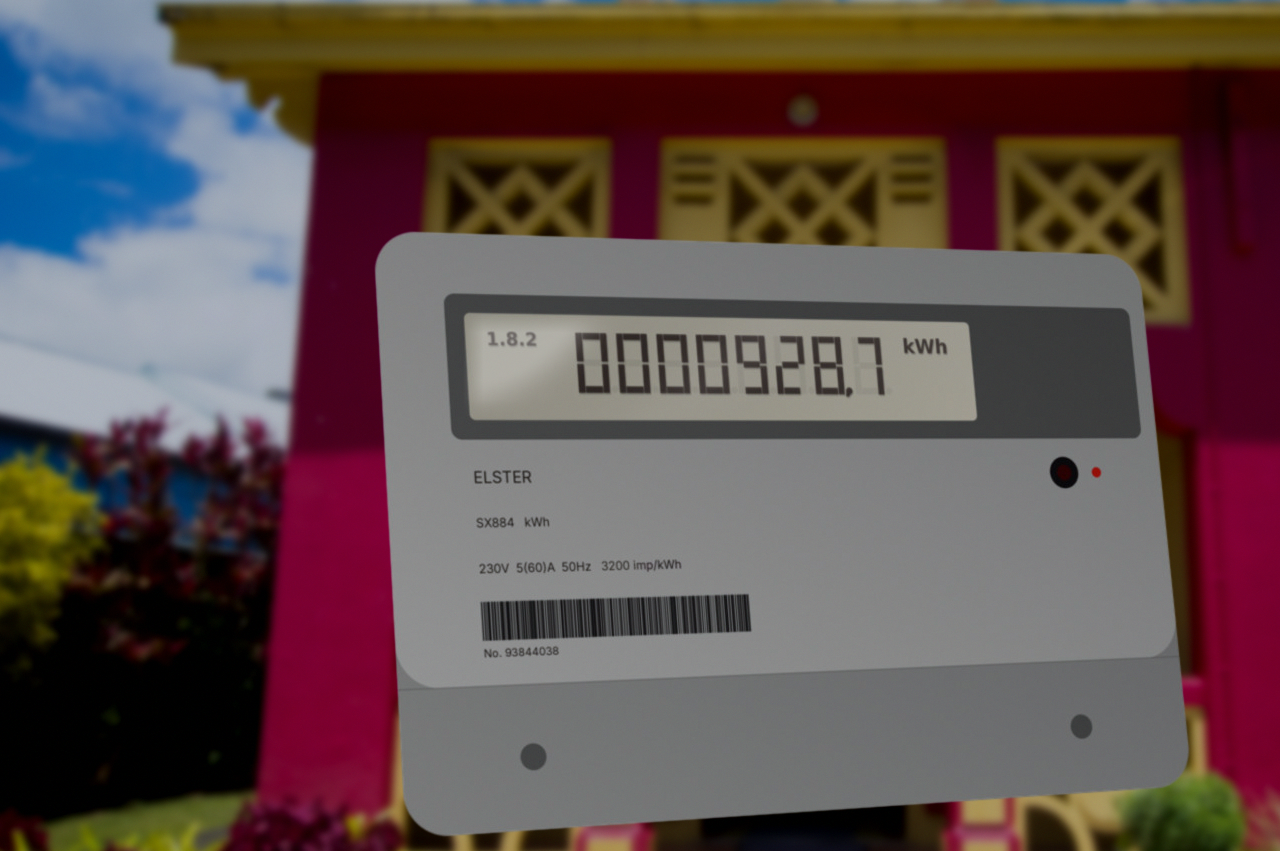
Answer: 928.7 kWh
